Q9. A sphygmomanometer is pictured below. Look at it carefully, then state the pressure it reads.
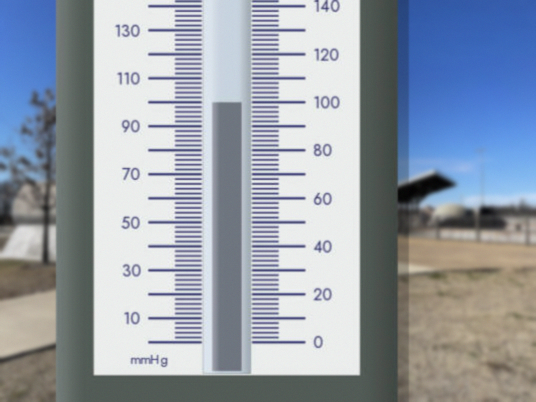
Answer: 100 mmHg
